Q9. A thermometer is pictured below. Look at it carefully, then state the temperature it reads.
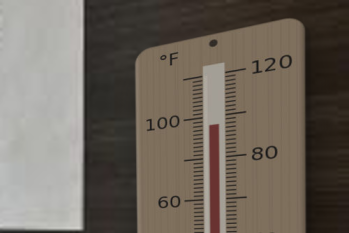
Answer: 96 °F
